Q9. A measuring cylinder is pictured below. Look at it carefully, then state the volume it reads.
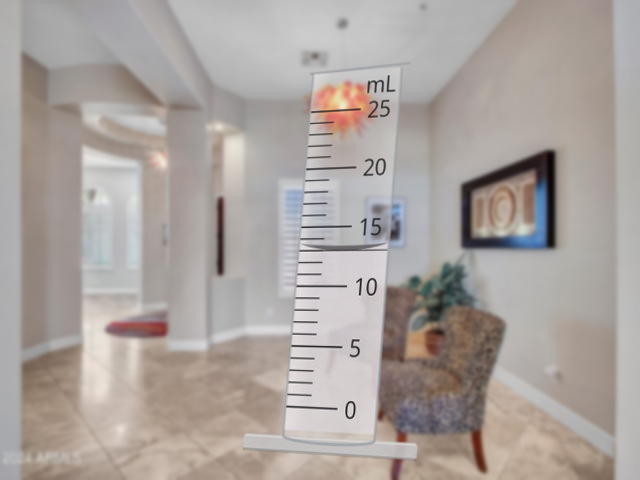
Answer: 13 mL
